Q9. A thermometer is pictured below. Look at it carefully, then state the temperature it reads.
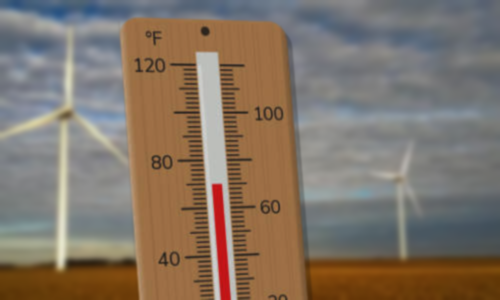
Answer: 70 °F
